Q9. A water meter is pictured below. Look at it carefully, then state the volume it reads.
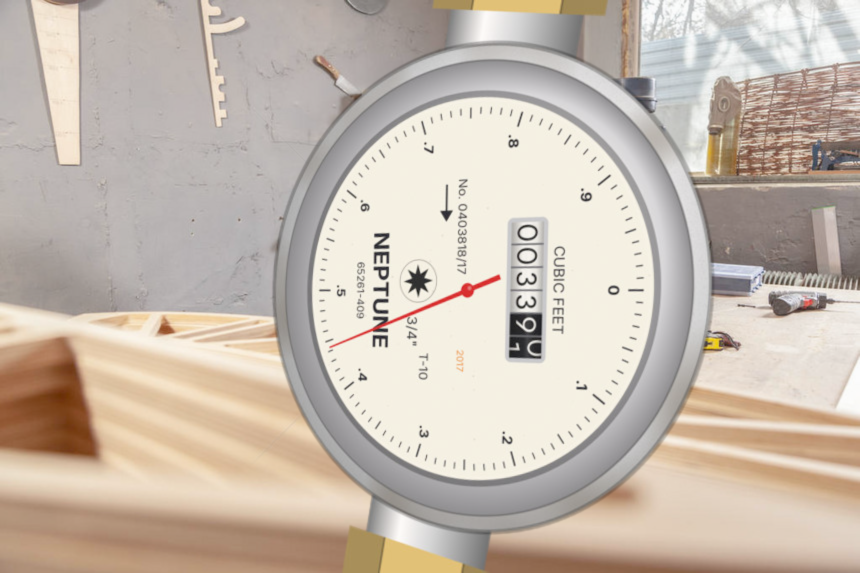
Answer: 3390.44 ft³
